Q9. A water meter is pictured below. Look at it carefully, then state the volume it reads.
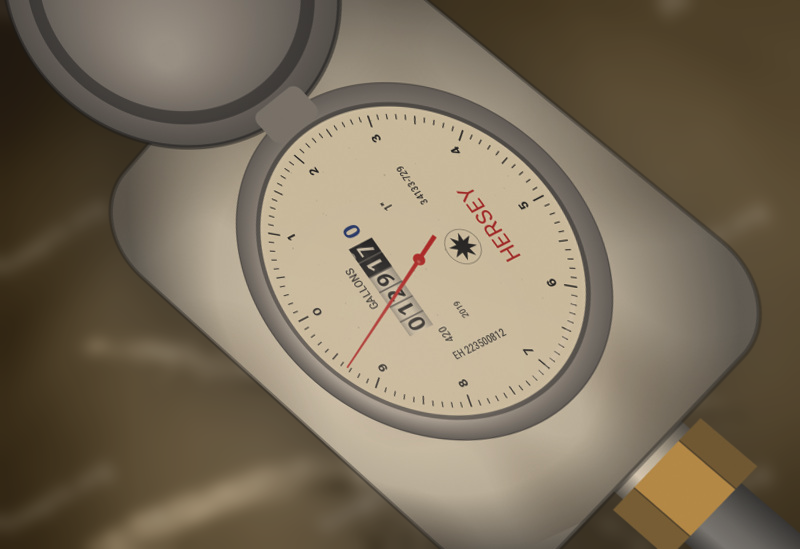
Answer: 129169.3 gal
